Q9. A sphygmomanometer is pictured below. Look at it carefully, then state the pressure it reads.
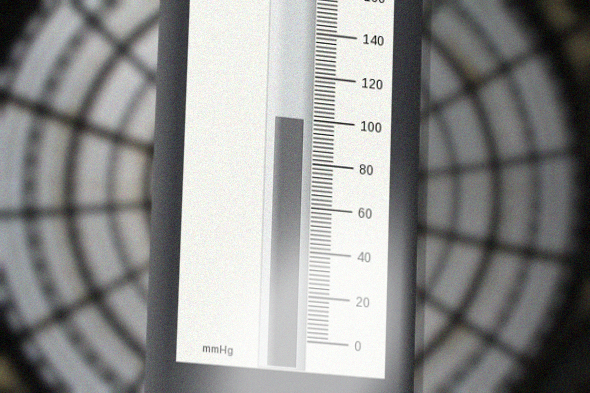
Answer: 100 mmHg
